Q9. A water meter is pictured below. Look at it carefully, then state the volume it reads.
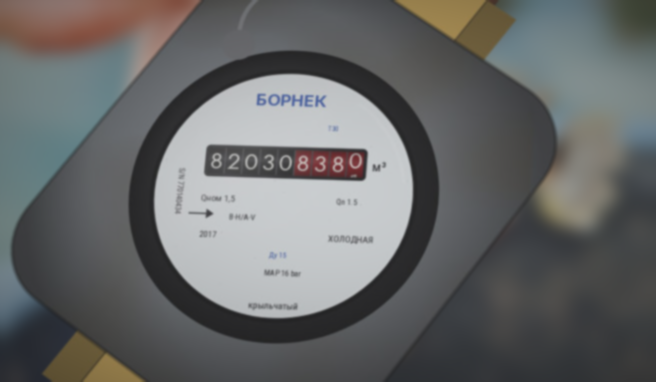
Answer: 82030.8380 m³
